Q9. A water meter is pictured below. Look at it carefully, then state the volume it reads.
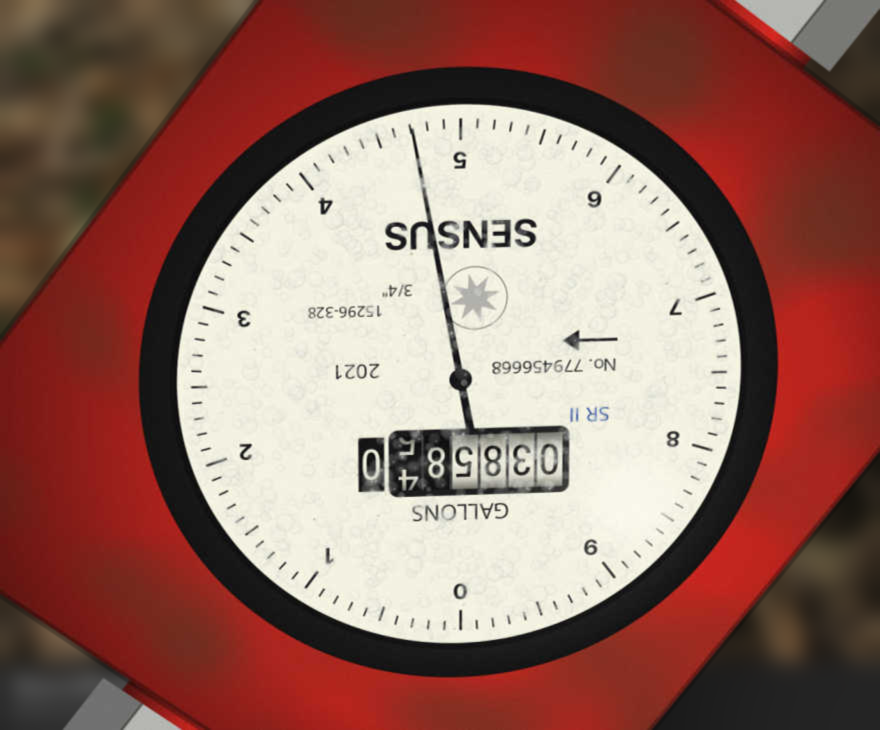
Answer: 385844.7 gal
